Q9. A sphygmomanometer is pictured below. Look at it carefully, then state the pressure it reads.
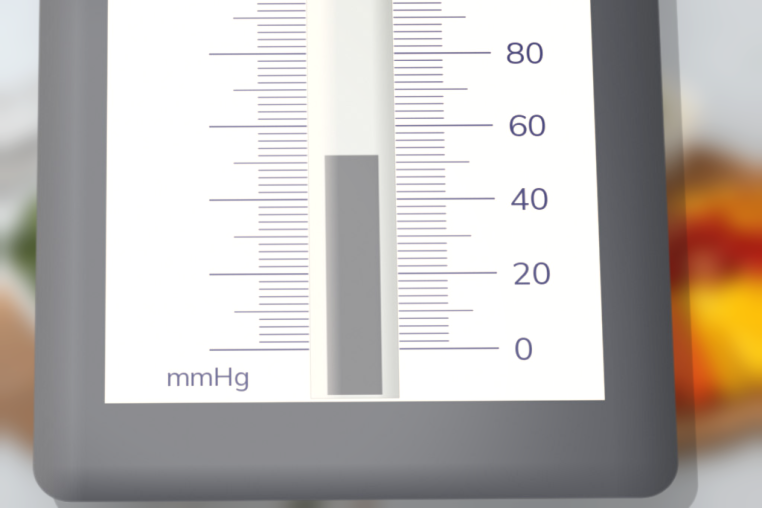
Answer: 52 mmHg
